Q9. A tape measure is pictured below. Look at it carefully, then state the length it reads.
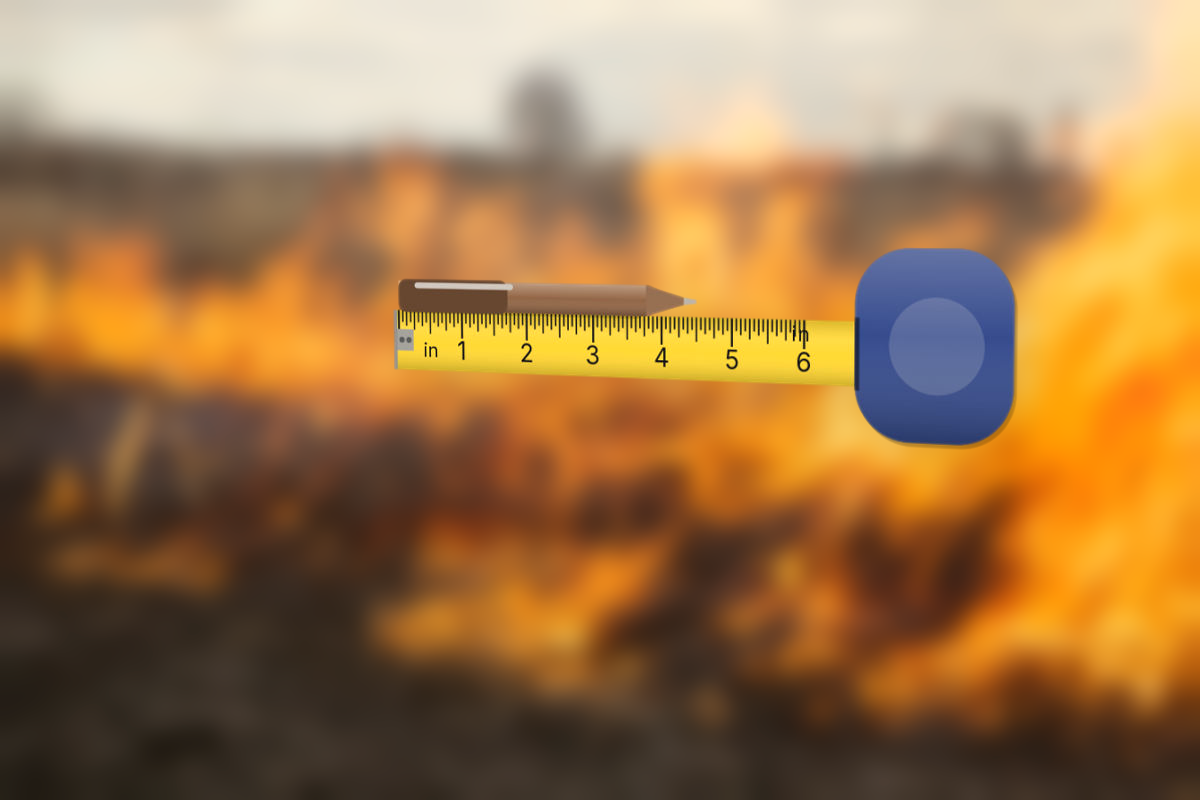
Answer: 4.5 in
